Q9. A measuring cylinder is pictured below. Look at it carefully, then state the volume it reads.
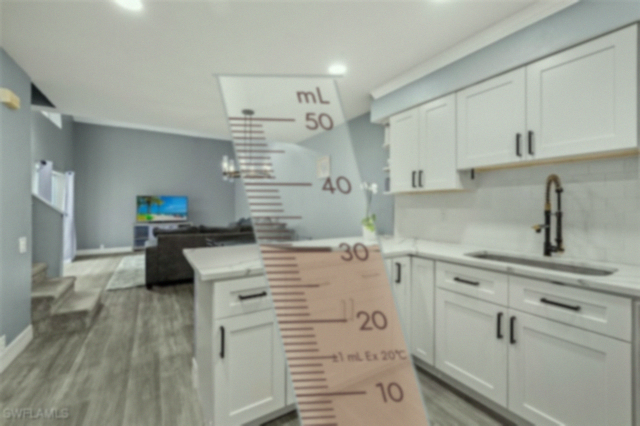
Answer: 30 mL
